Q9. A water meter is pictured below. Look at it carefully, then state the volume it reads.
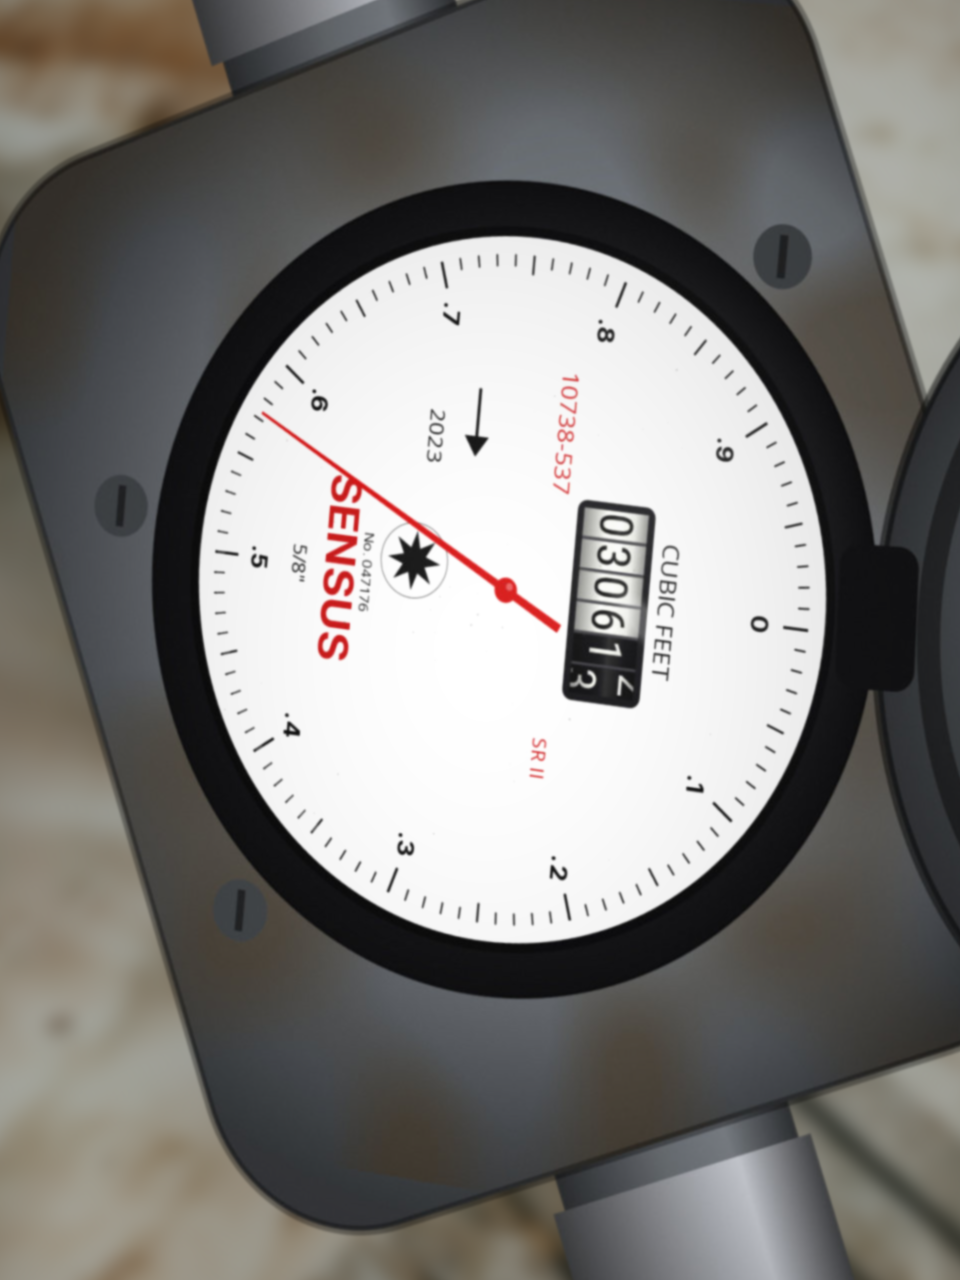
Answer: 30612.57 ft³
